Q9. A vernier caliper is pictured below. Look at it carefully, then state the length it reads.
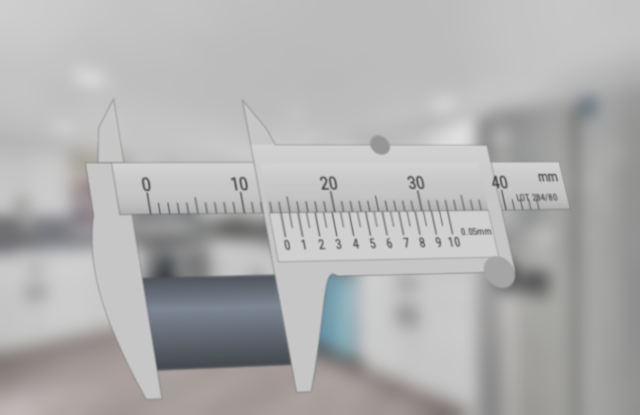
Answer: 14.0 mm
